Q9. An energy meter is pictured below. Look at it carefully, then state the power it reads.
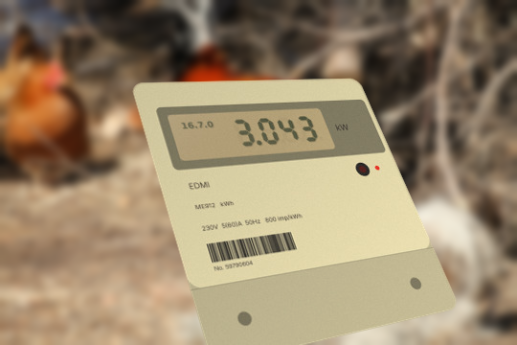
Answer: 3.043 kW
